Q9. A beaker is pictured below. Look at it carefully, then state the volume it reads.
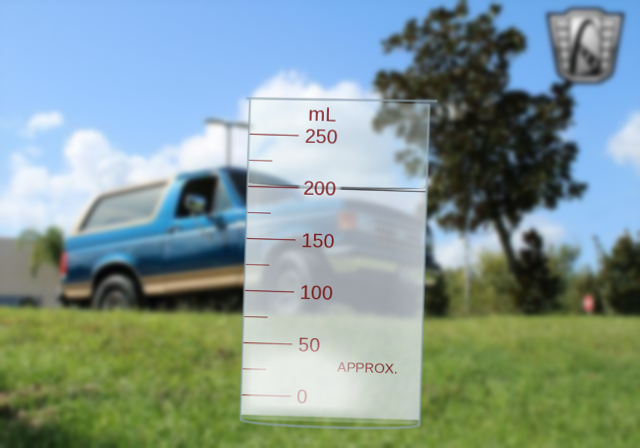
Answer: 200 mL
